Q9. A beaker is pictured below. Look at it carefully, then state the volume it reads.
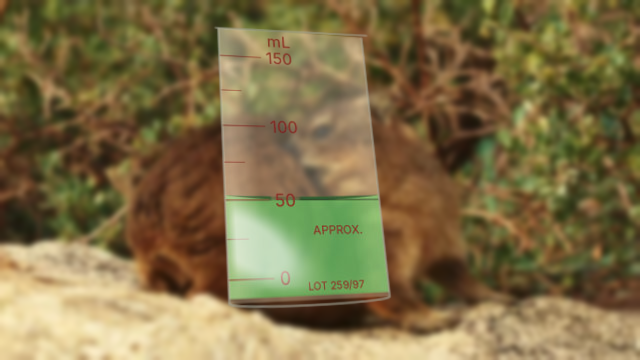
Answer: 50 mL
